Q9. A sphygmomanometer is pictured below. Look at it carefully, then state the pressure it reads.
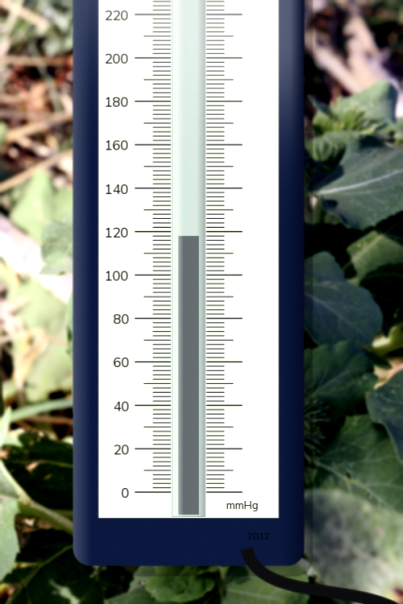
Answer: 118 mmHg
